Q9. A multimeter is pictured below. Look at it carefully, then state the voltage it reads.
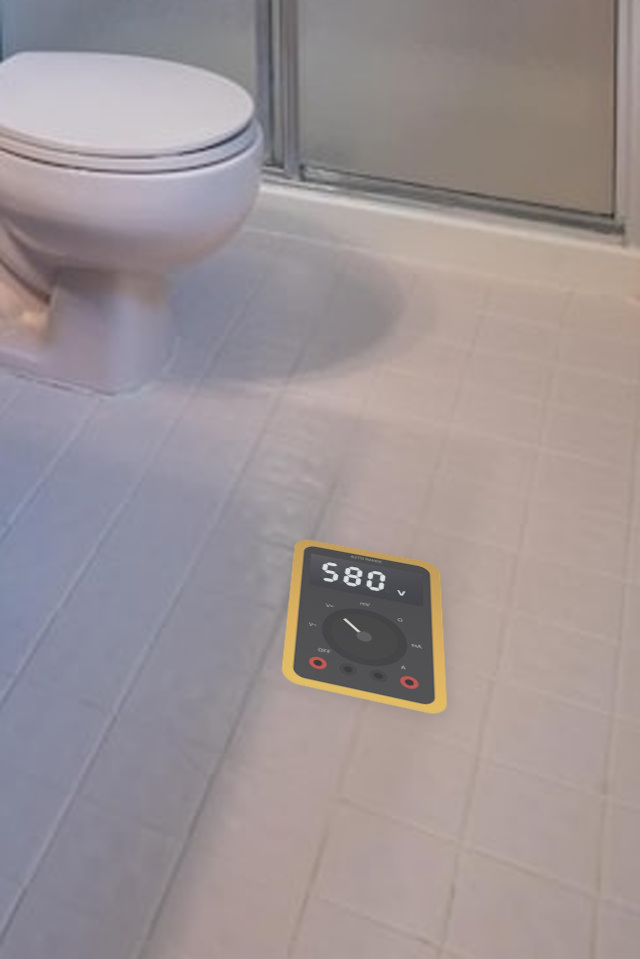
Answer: 580 V
